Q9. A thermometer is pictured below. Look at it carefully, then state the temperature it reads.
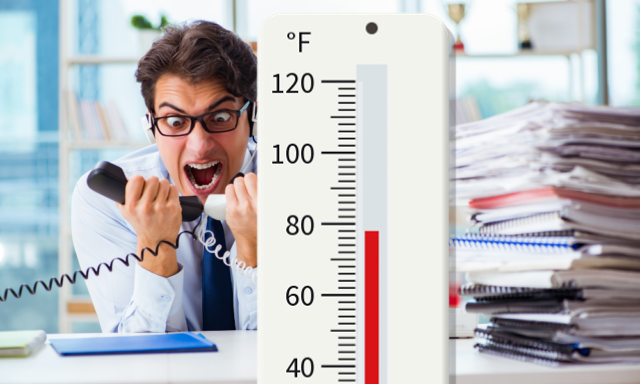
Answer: 78 °F
